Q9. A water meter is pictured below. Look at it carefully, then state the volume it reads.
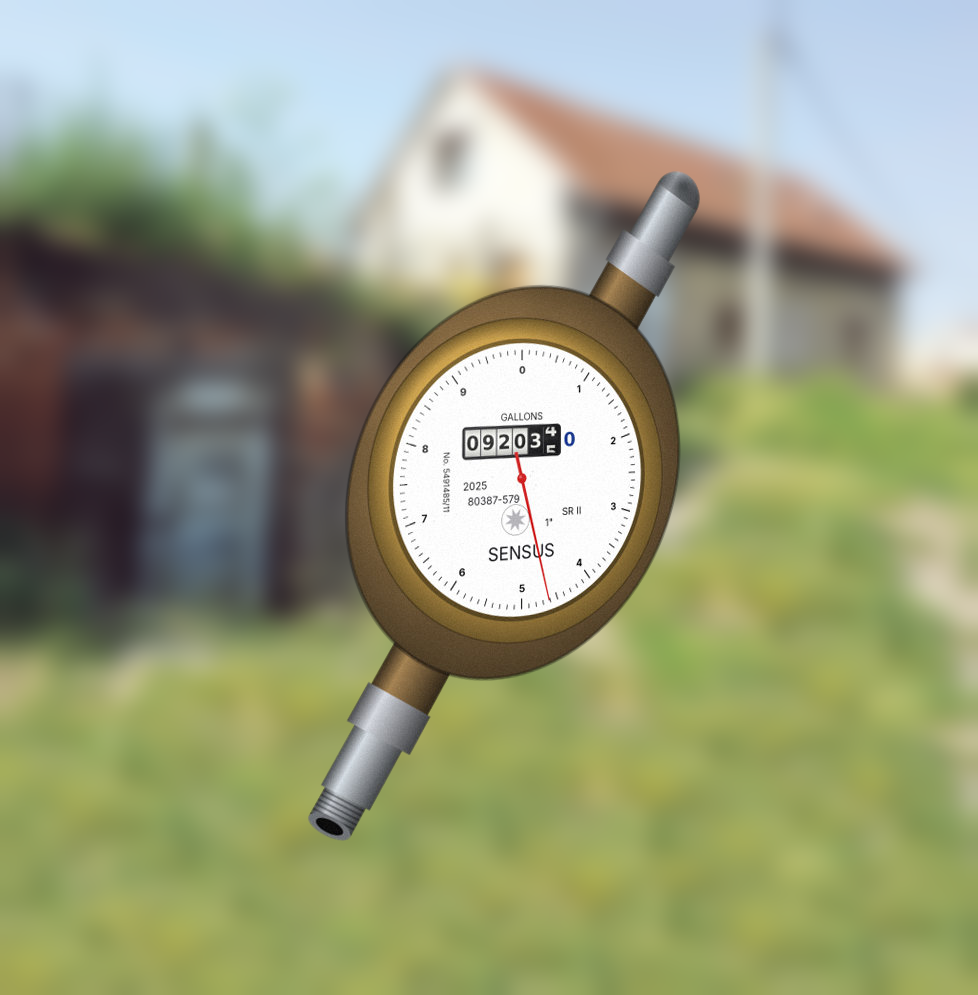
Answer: 920344.6 gal
